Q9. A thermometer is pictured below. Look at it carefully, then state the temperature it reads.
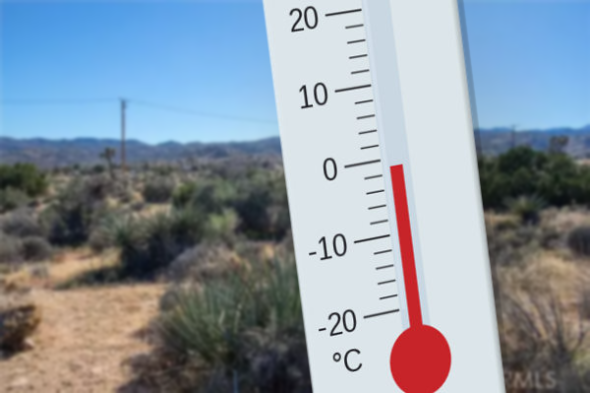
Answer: -1 °C
